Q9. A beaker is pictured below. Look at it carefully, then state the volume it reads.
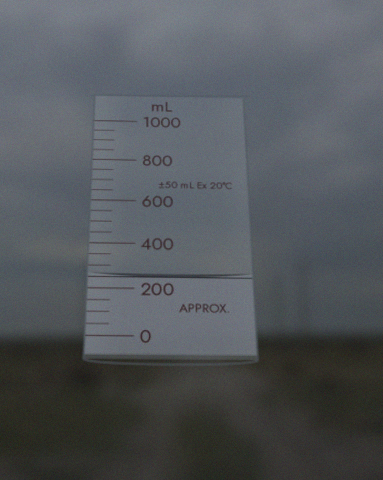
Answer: 250 mL
